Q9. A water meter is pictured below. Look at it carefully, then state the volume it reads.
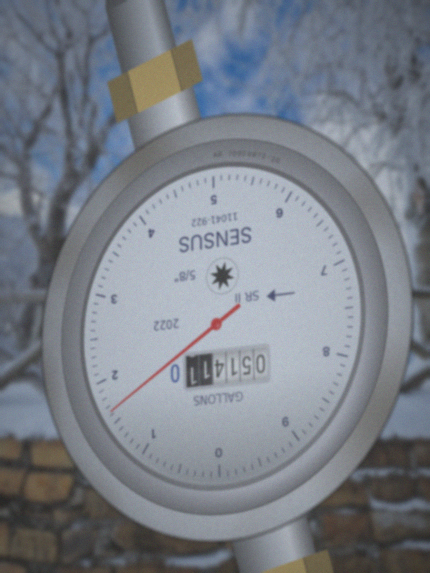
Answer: 514111.6 gal
